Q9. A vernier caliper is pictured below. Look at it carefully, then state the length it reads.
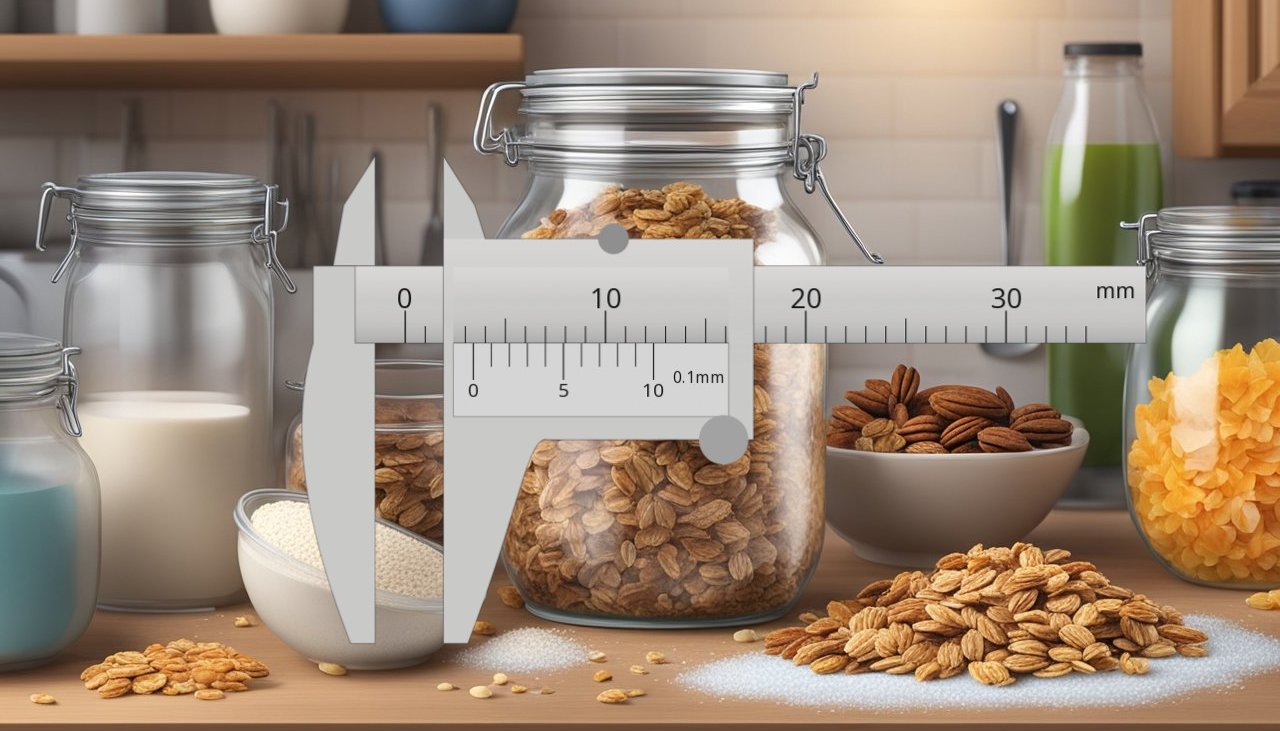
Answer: 3.4 mm
